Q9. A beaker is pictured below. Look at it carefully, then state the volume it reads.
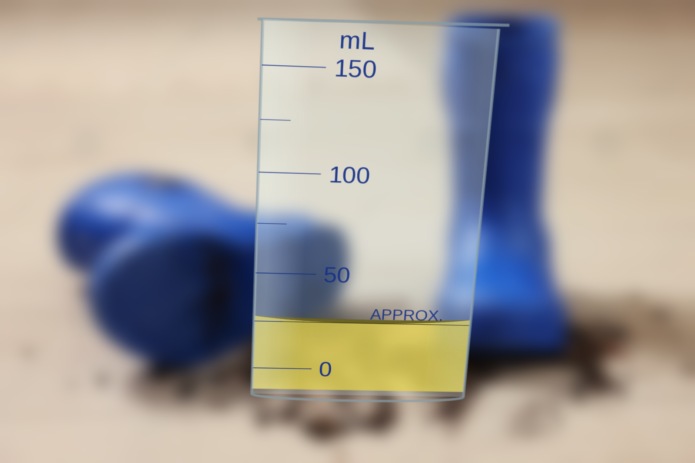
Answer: 25 mL
